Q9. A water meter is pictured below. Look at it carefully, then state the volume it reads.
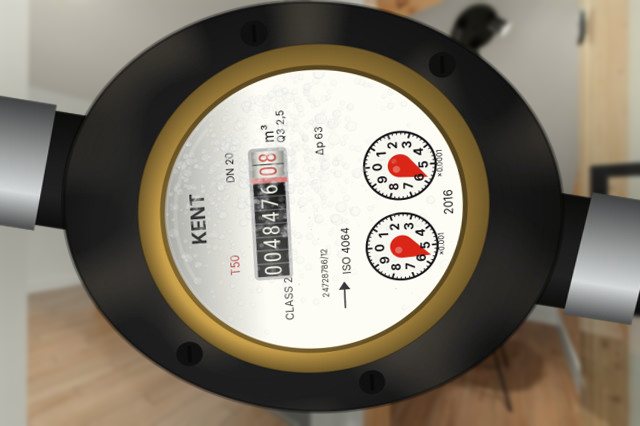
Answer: 48476.0855 m³
